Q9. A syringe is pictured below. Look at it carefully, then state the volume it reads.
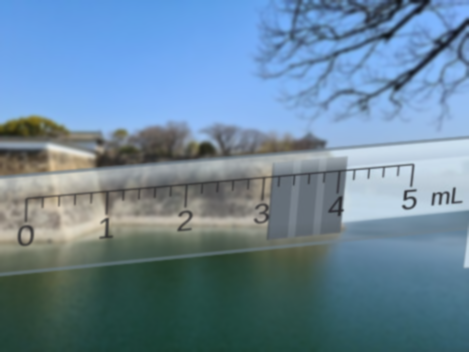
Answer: 3.1 mL
